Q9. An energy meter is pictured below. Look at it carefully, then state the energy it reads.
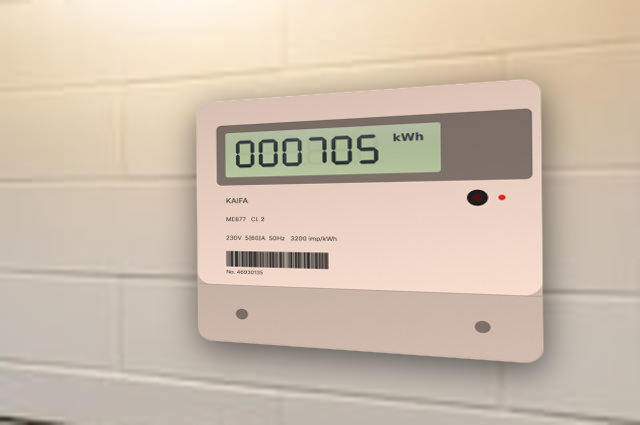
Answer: 705 kWh
